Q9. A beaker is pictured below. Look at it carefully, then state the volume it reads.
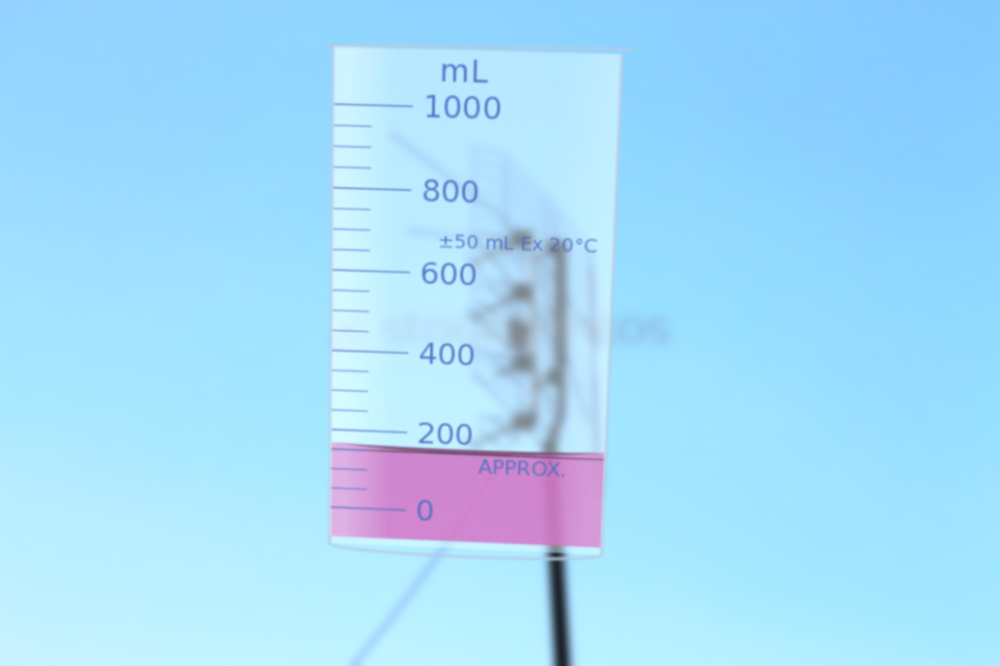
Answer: 150 mL
